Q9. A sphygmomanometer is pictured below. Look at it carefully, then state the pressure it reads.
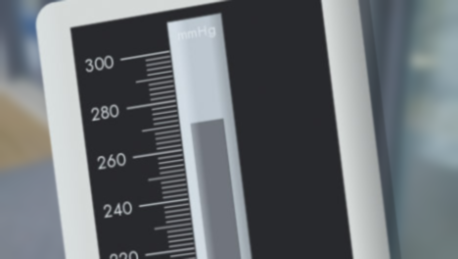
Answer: 270 mmHg
